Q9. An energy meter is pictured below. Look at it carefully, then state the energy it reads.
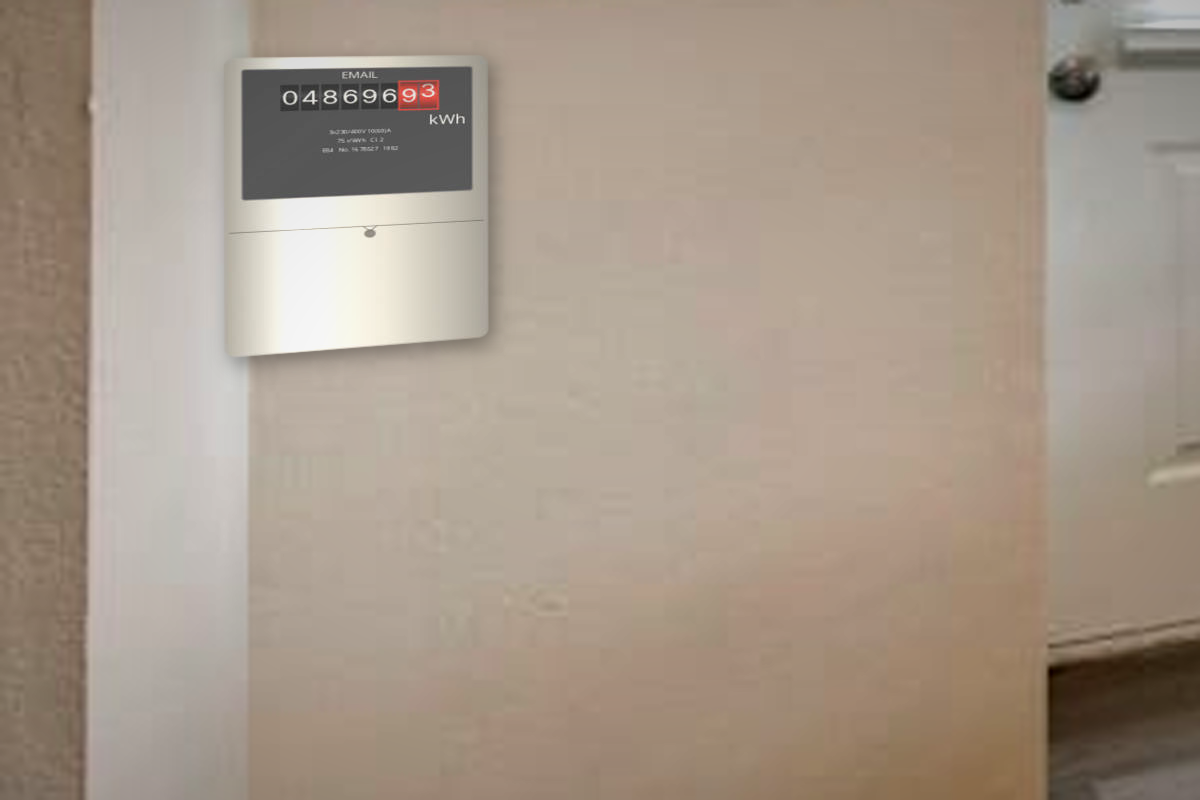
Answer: 48696.93 kWh
